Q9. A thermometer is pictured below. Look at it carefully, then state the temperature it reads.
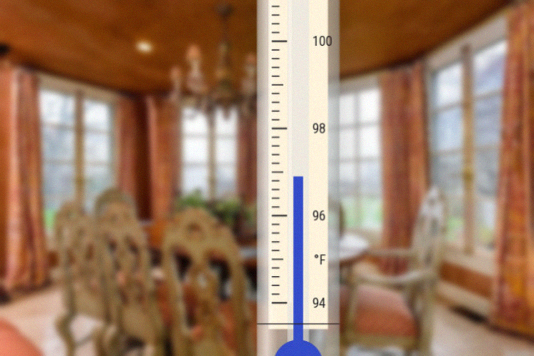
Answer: 96.9 °F
